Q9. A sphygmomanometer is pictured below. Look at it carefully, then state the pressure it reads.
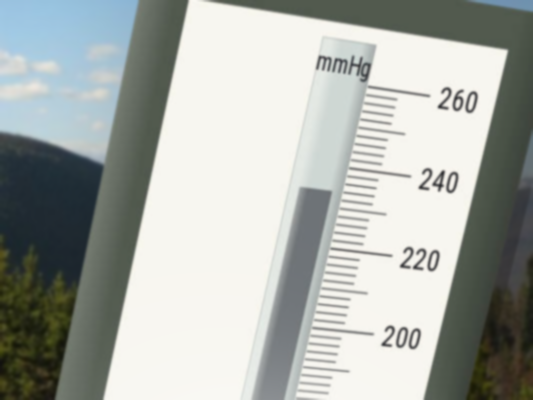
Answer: 234 mmHg
